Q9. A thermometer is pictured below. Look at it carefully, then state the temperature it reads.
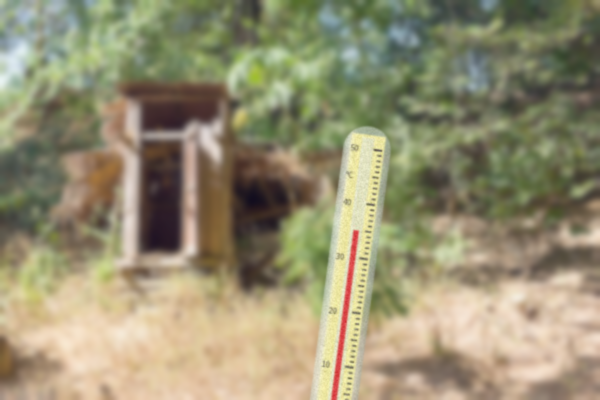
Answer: 35 °C
